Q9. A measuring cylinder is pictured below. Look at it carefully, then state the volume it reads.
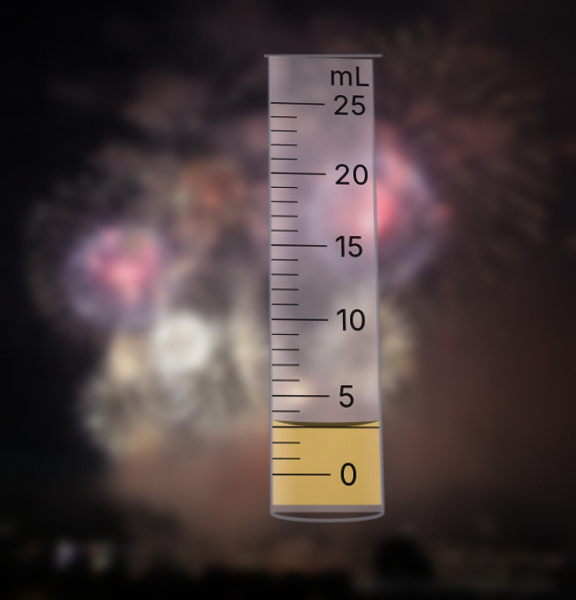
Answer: 3 mL
